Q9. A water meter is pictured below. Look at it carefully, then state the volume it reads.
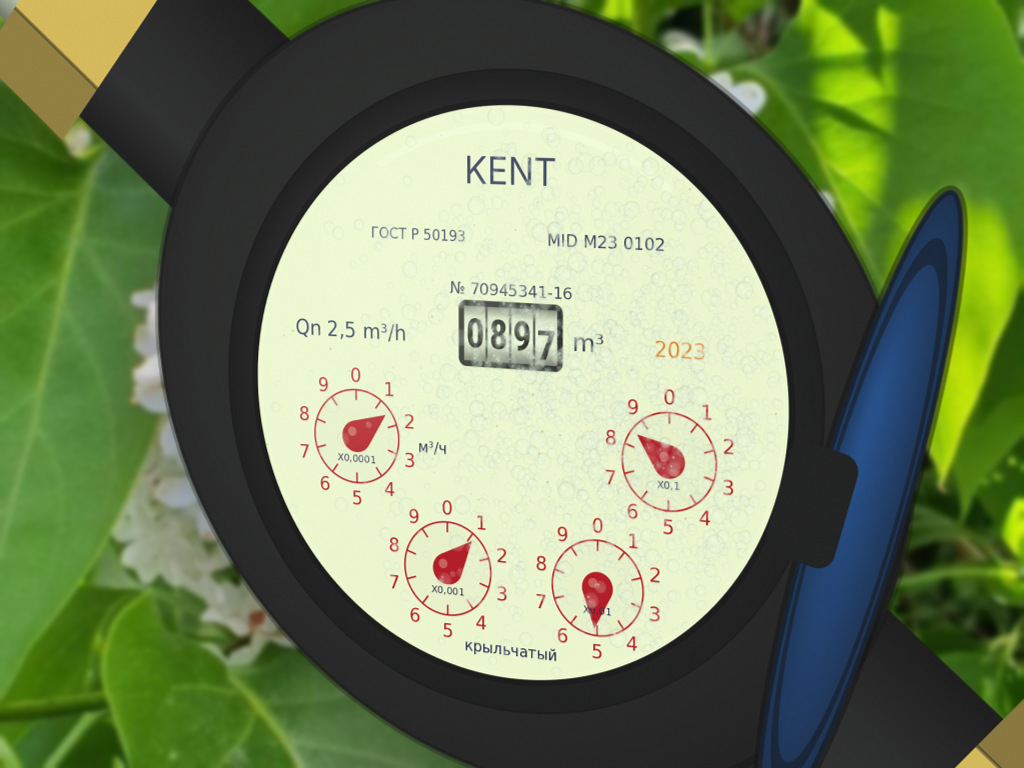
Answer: 896.8511 m³
